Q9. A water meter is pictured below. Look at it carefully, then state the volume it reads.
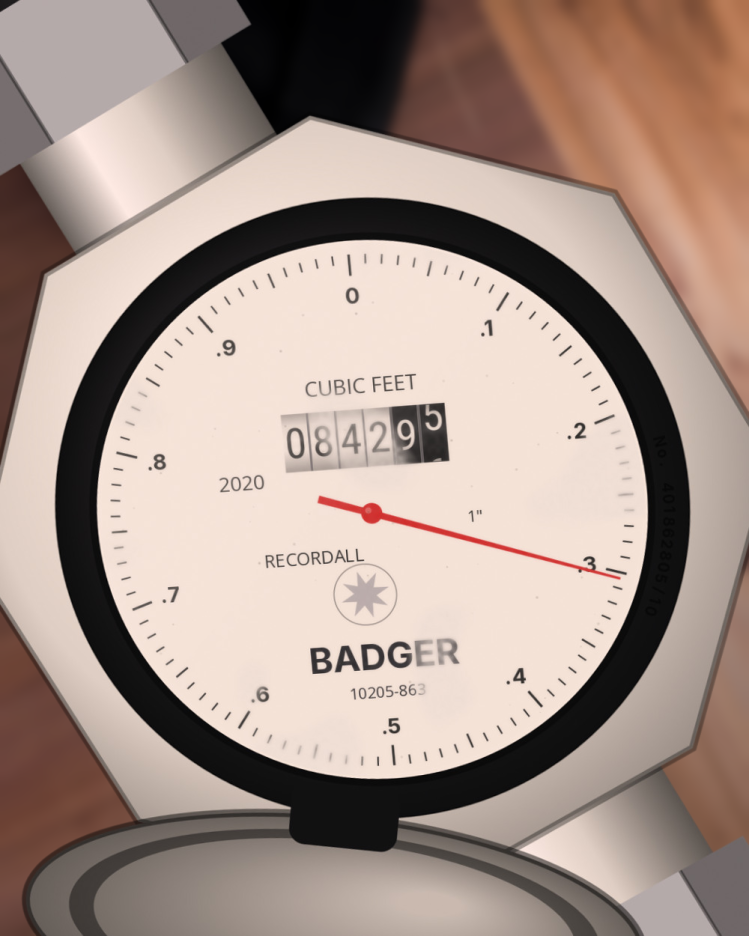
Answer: 84295.30 ft³
